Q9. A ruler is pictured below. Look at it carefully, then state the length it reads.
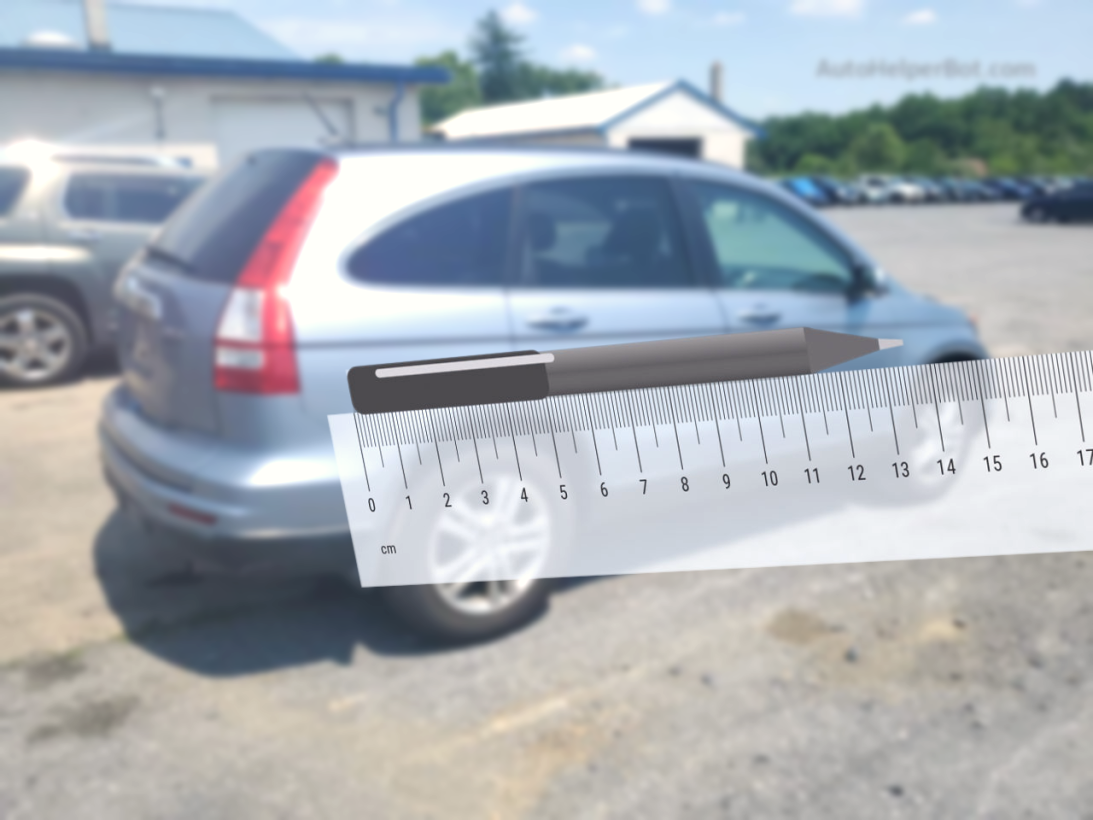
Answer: 13.5 cm
